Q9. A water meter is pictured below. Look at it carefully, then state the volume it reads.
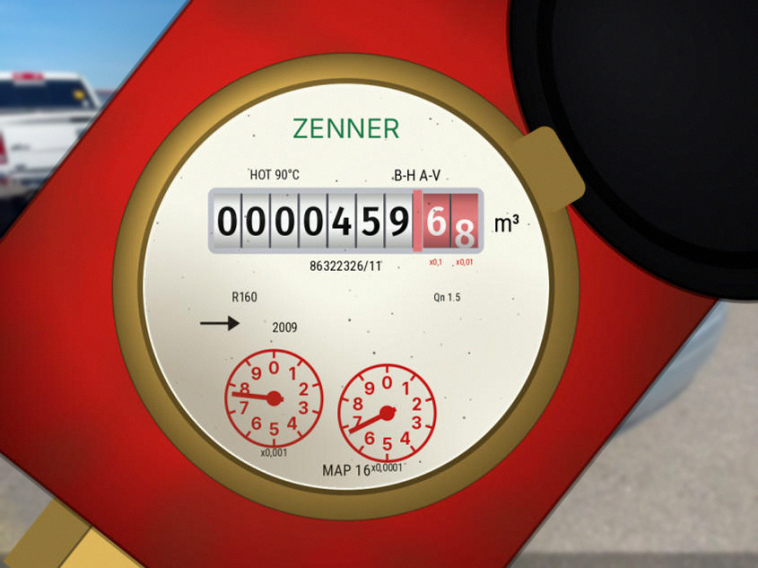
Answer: 459.6776 m³
